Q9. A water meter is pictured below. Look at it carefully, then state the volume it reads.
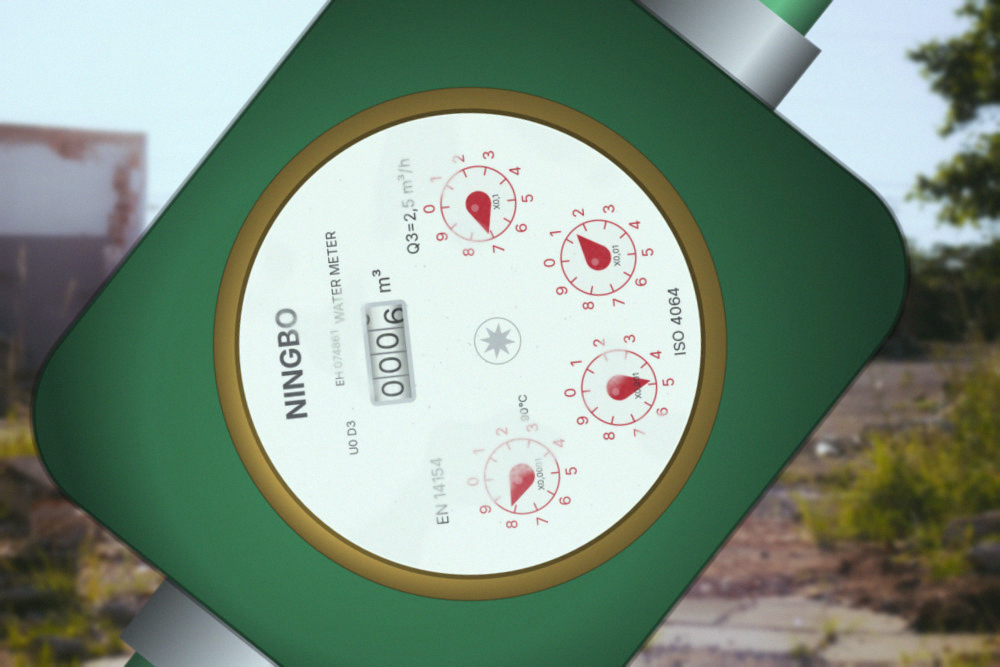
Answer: 5.7148 m³
